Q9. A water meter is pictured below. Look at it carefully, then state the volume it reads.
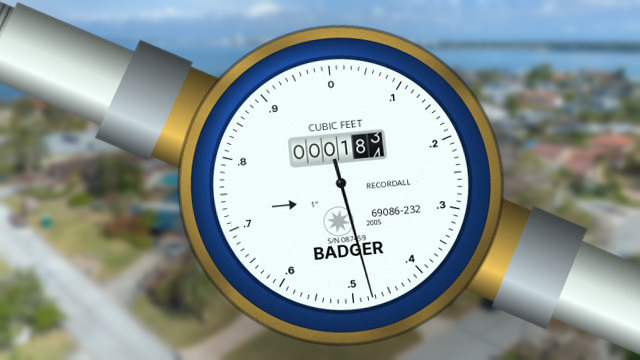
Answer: 183.47 ft³
